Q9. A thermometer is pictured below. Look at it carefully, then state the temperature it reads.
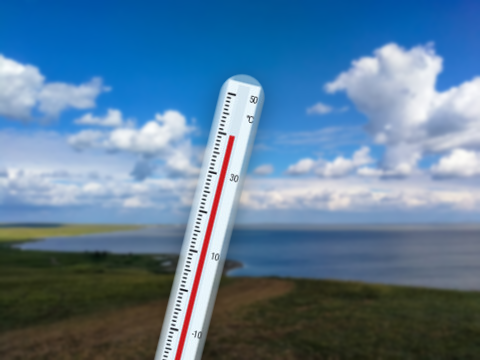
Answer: 40 °C
